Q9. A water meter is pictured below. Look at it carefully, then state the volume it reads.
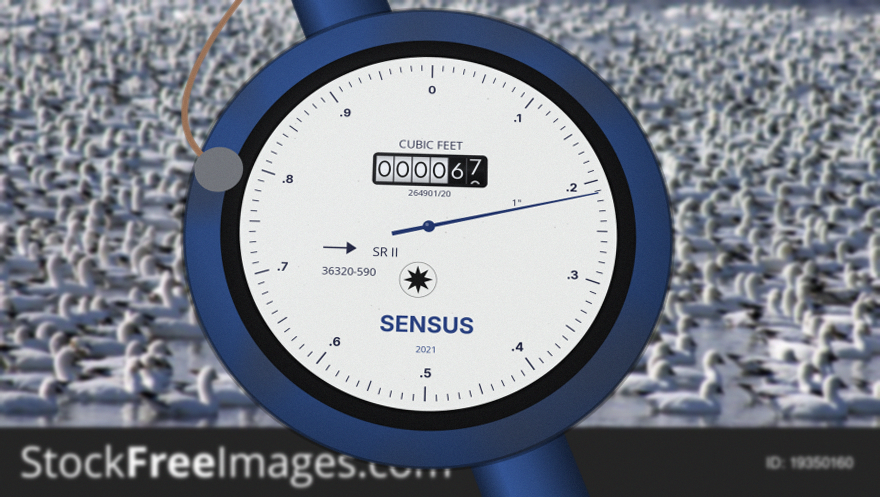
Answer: 67.21 ft³
